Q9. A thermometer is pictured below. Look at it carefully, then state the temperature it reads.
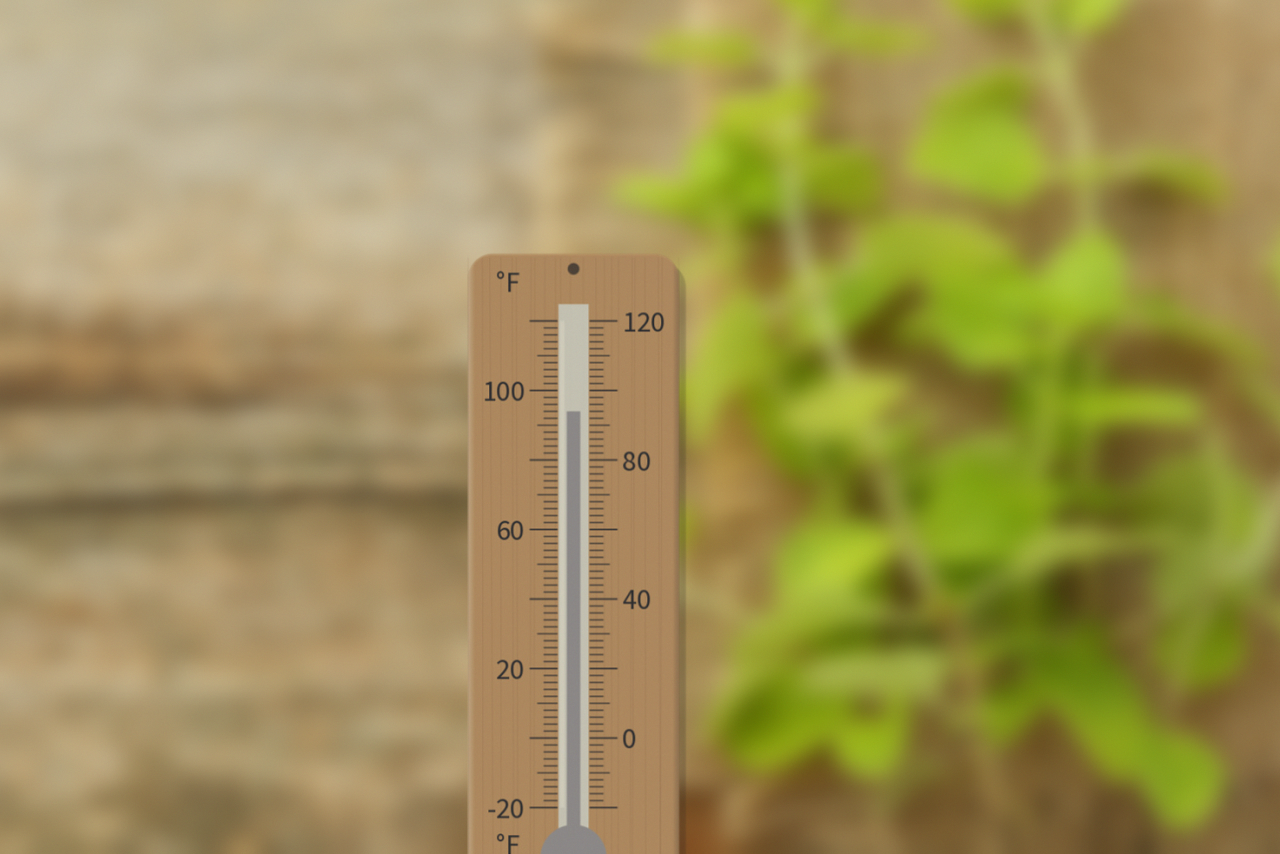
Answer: 94 °F
